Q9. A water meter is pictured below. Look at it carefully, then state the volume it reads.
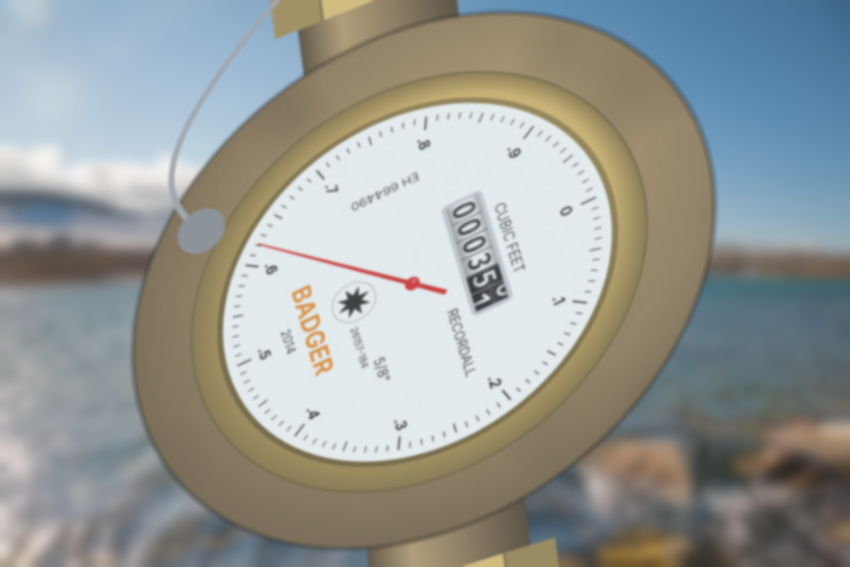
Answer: 350.62 ft³
